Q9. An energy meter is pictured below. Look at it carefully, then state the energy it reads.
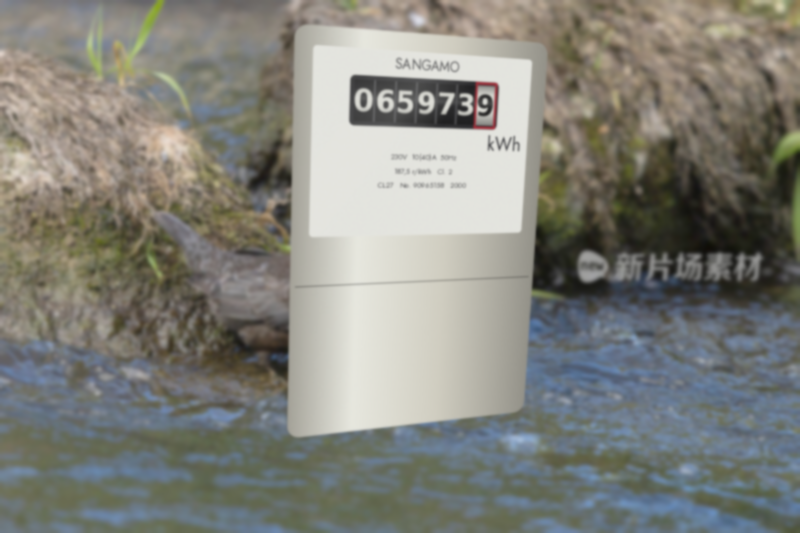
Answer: 65973.9 kWh
